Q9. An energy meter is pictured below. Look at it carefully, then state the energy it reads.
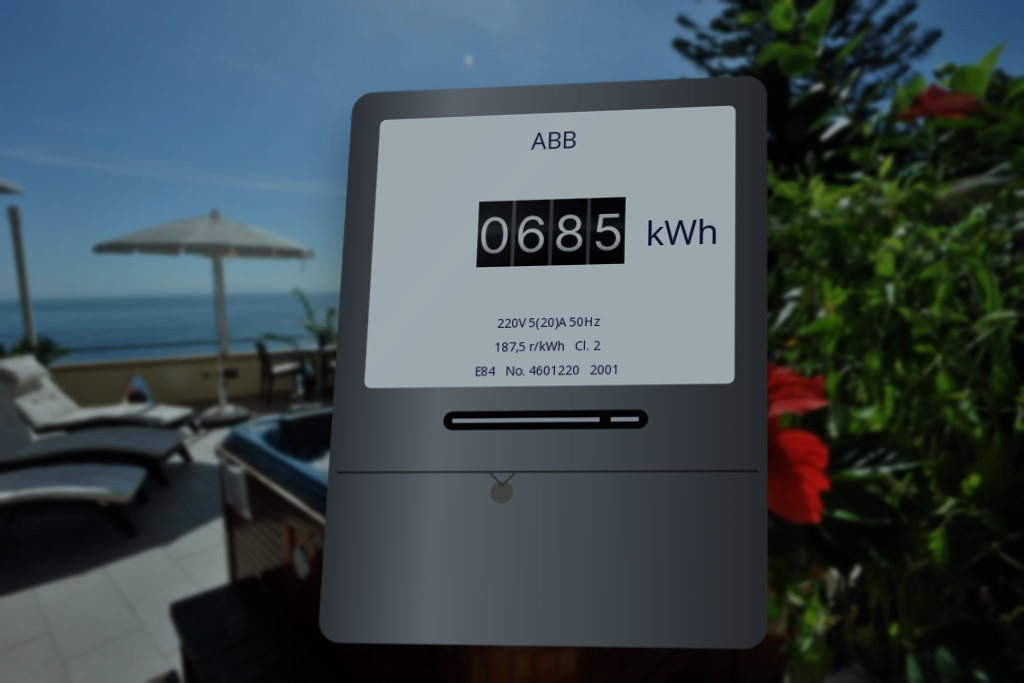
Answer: 685 kWh
